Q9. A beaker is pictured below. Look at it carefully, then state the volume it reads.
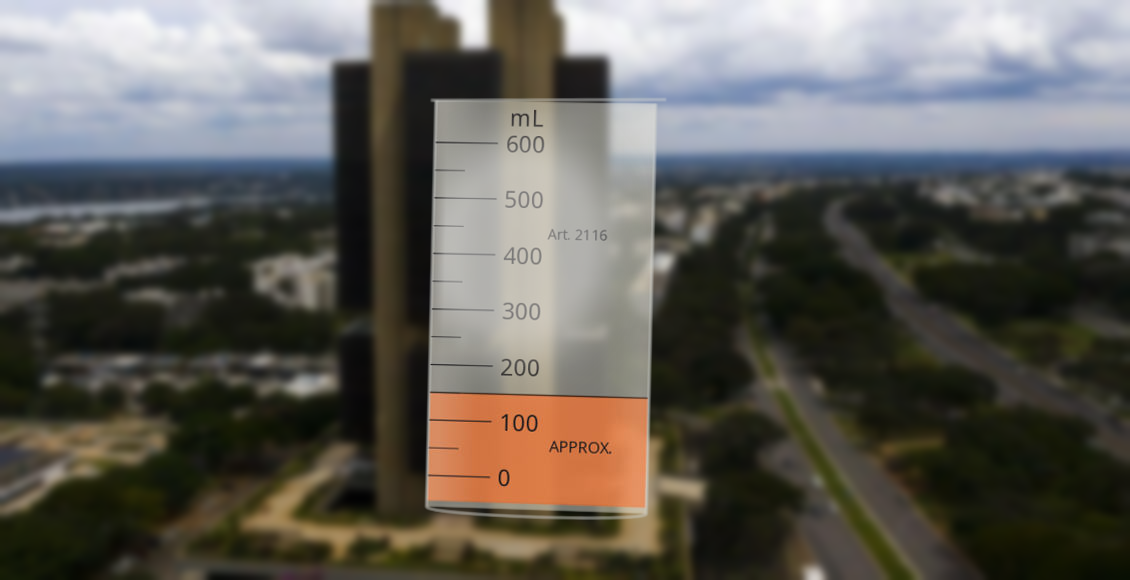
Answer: 150 mL
